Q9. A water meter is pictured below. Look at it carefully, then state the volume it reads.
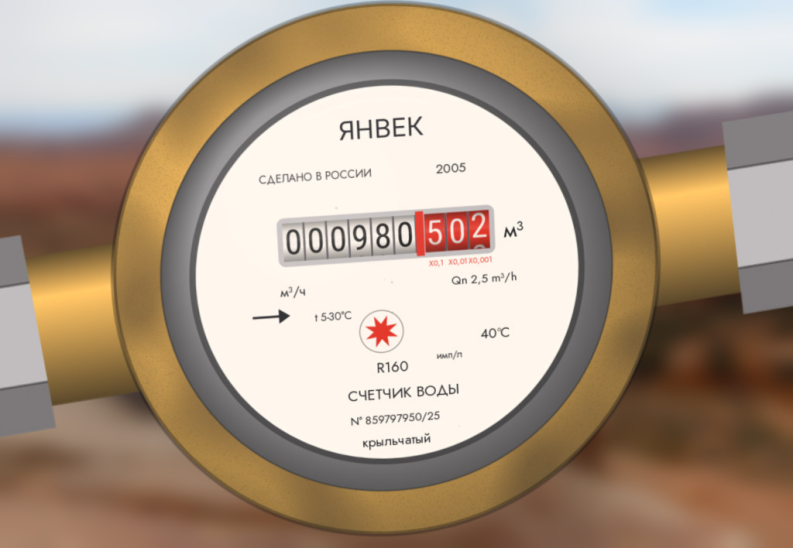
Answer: 980.502 m³
